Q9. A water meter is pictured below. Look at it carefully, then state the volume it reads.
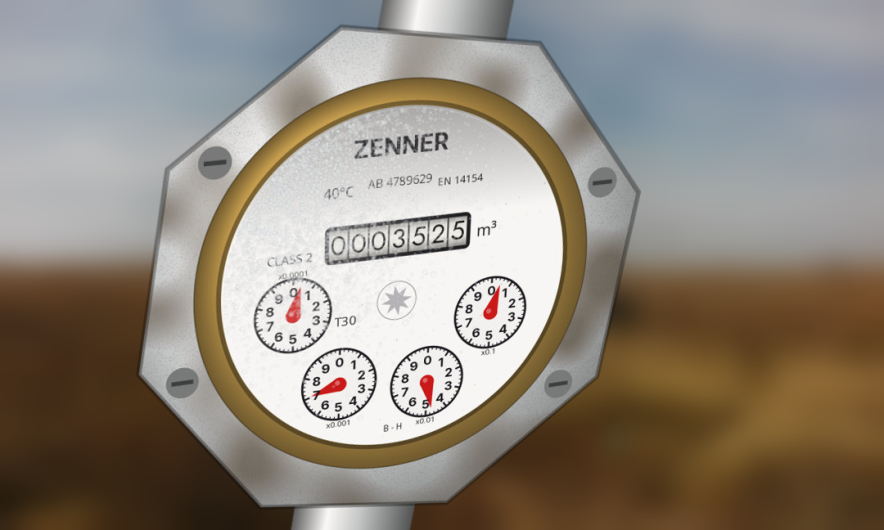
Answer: 3525.0470 m³
